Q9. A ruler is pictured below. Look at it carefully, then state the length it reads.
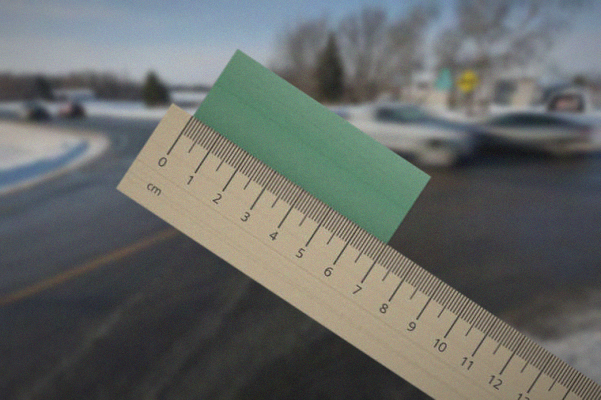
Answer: 7 cm
